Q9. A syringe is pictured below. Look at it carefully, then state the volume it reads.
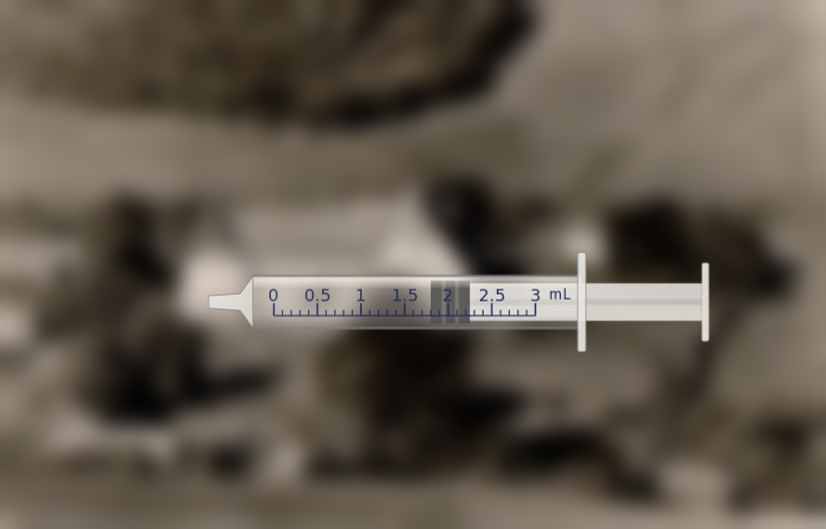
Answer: 1.8 mL
